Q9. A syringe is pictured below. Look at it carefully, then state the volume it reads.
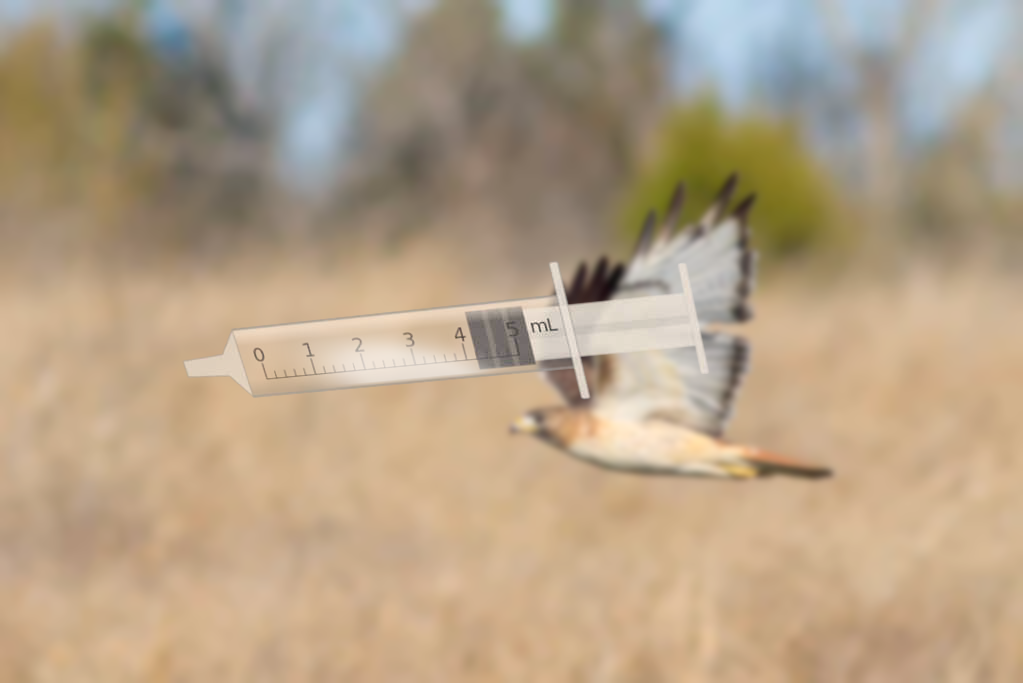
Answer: 4.2 mL
